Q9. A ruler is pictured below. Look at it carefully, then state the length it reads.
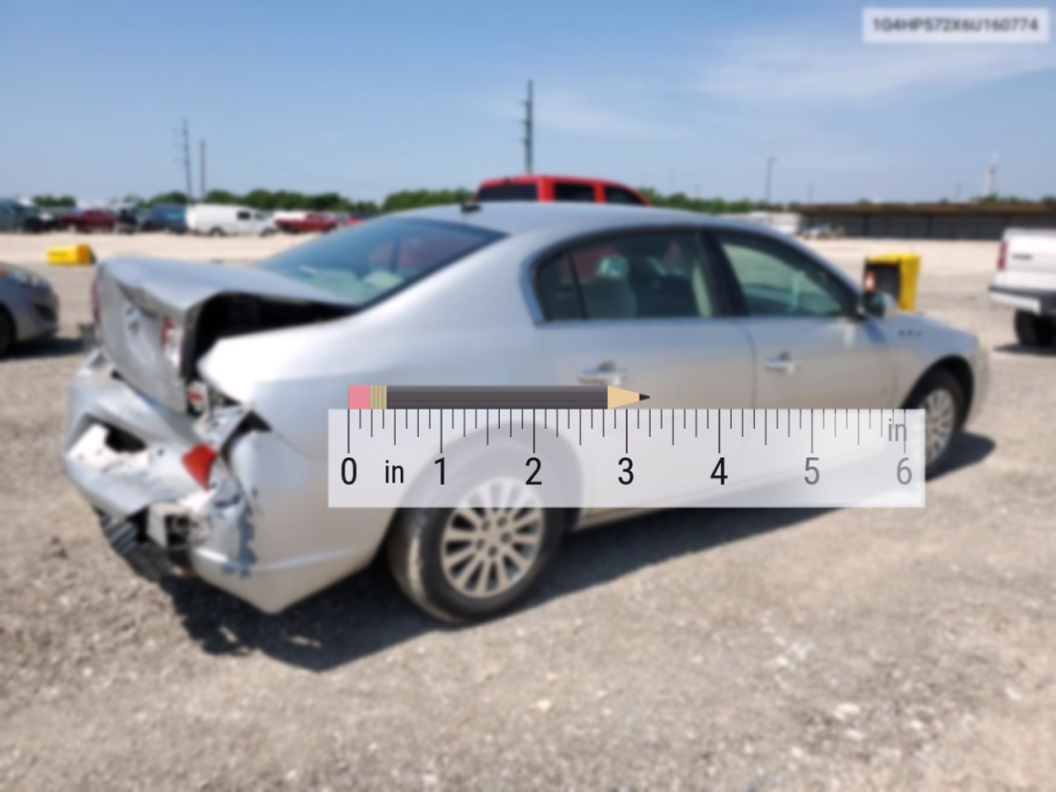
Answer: 3.25 in
